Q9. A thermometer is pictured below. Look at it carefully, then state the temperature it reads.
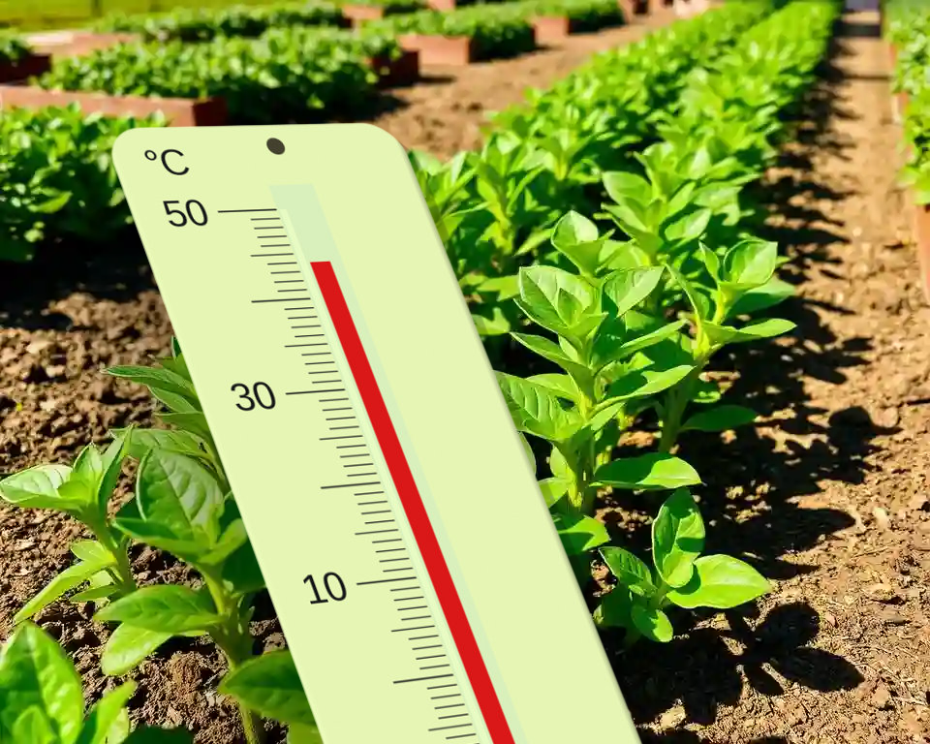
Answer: 44 °C
